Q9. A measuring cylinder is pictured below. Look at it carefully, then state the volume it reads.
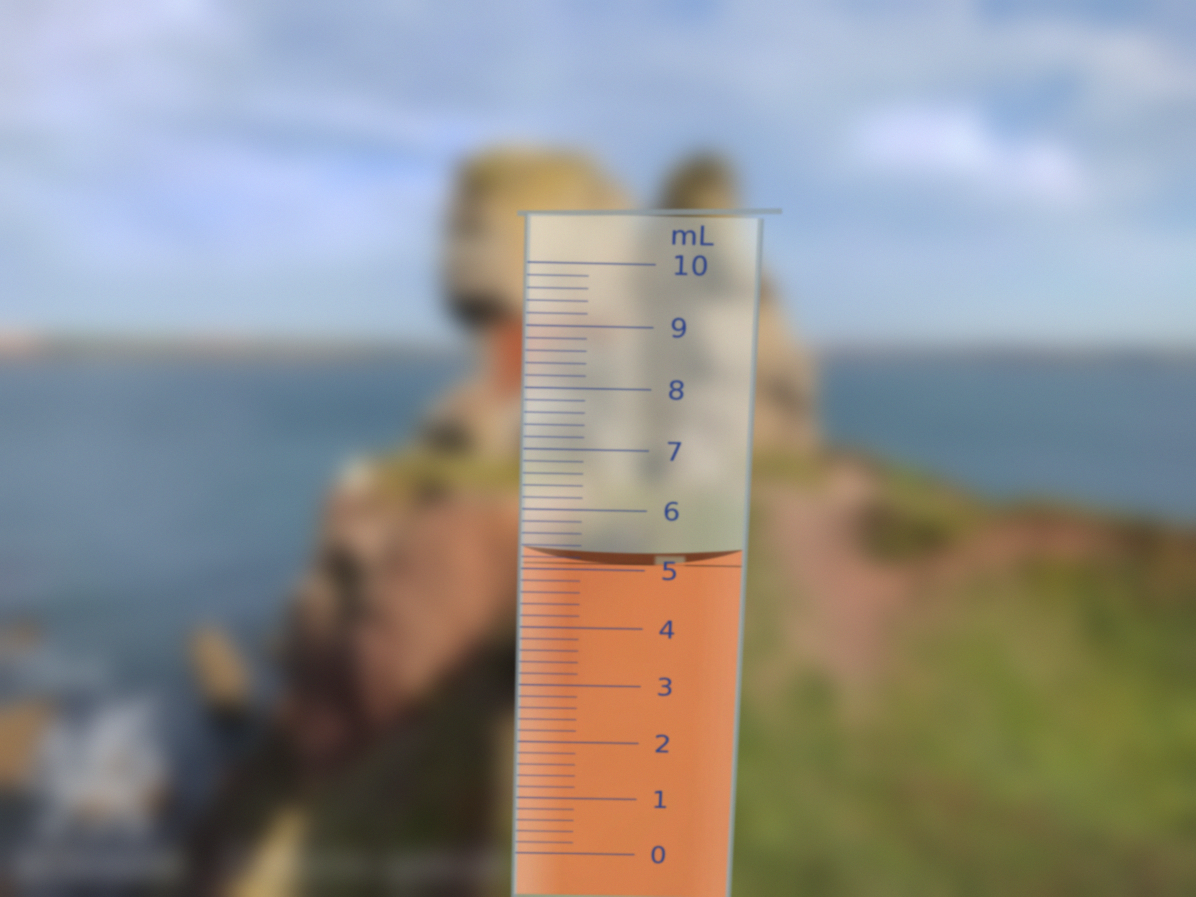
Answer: 5.1 mL
